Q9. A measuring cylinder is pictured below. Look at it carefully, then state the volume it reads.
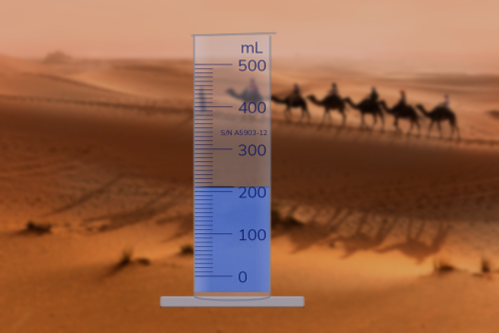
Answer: 210 mL
